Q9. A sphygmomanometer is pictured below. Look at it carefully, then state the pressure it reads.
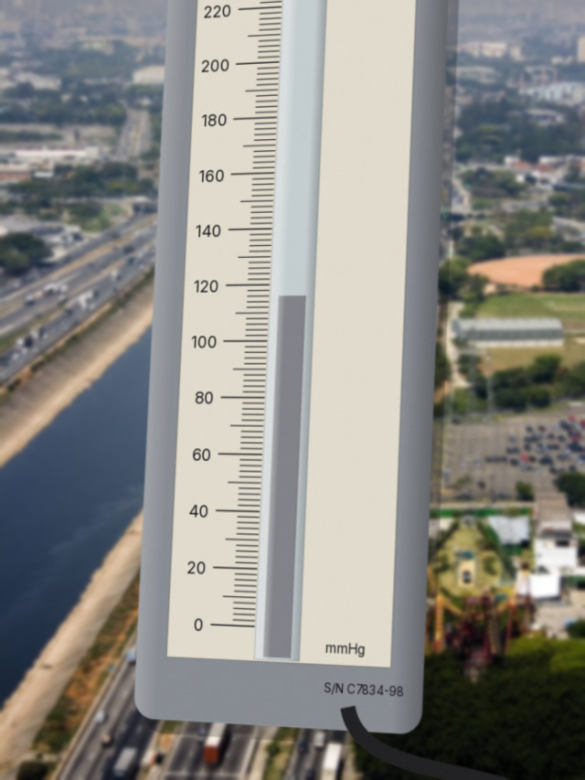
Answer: 116 mmHg
